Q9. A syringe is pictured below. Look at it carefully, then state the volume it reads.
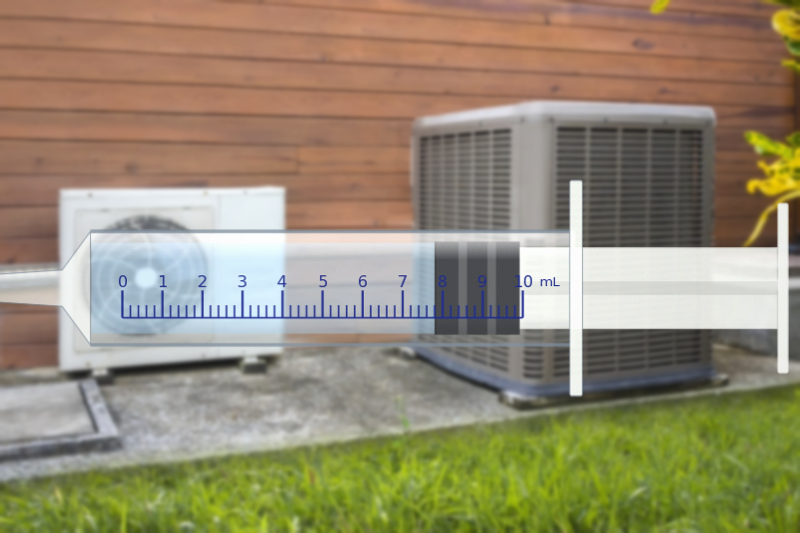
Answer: 7.8 mL
